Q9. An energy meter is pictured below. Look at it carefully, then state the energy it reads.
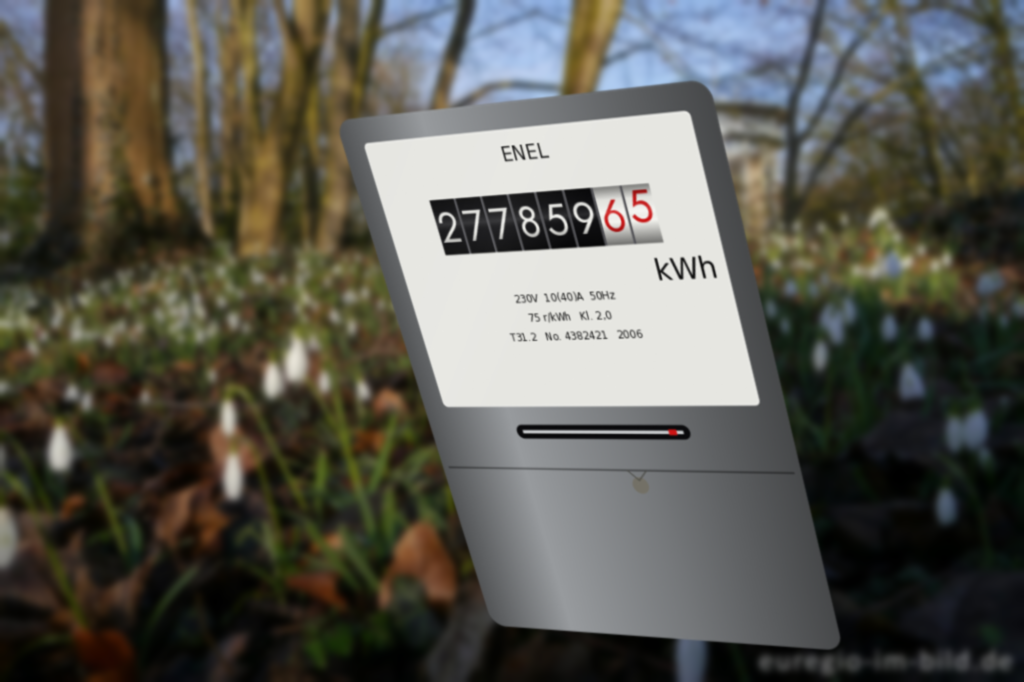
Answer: 277859.65 kWh
